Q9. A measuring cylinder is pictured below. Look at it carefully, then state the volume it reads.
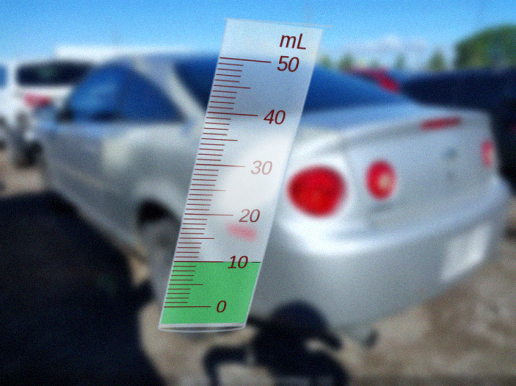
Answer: 10 mL
